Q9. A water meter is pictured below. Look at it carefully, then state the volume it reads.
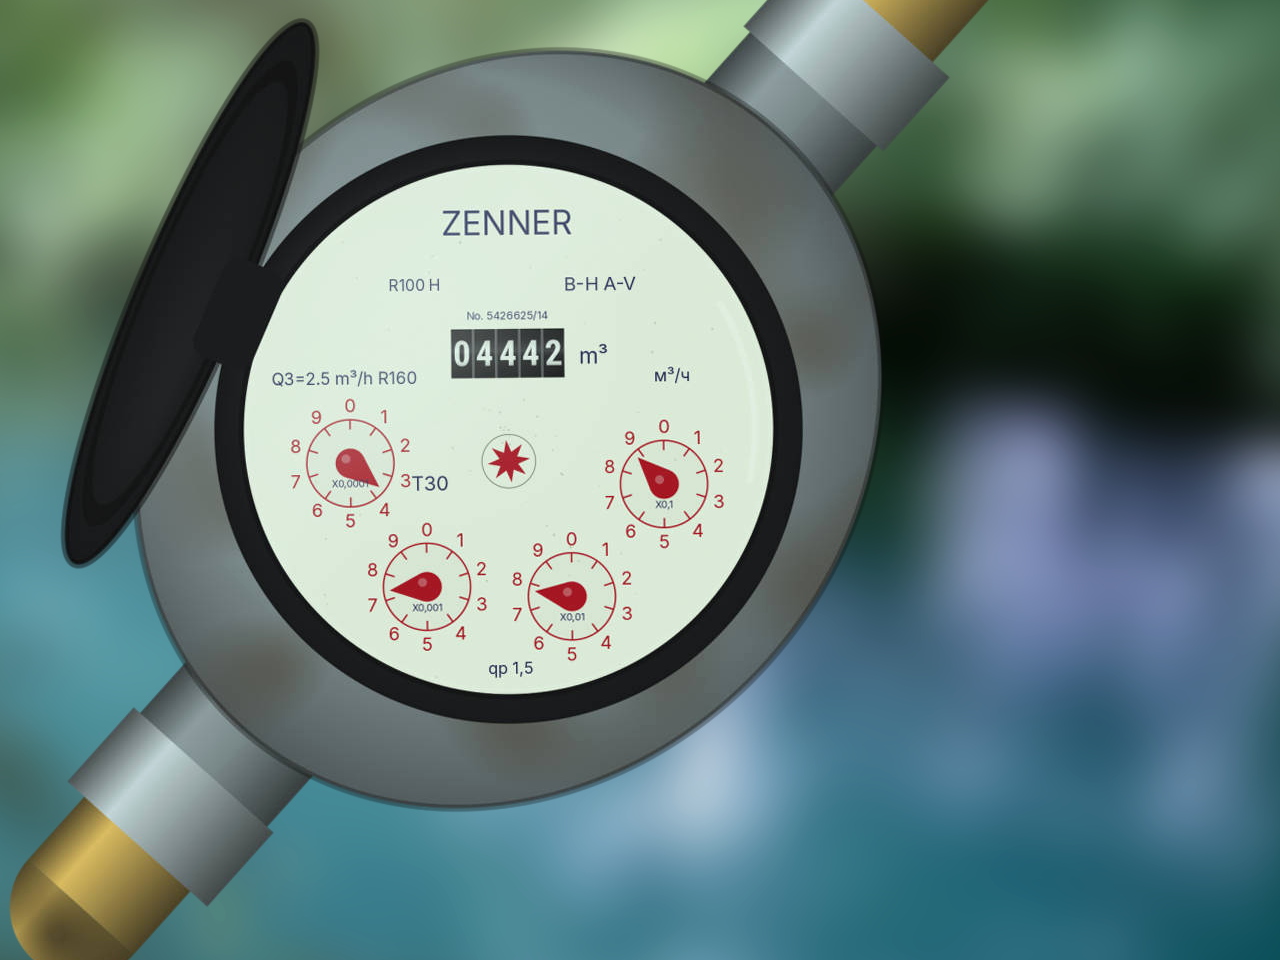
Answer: 4442.8773 m³
